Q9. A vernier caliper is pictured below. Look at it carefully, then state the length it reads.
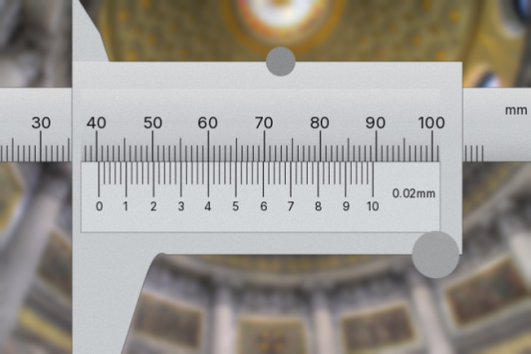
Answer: 40.4 mm
